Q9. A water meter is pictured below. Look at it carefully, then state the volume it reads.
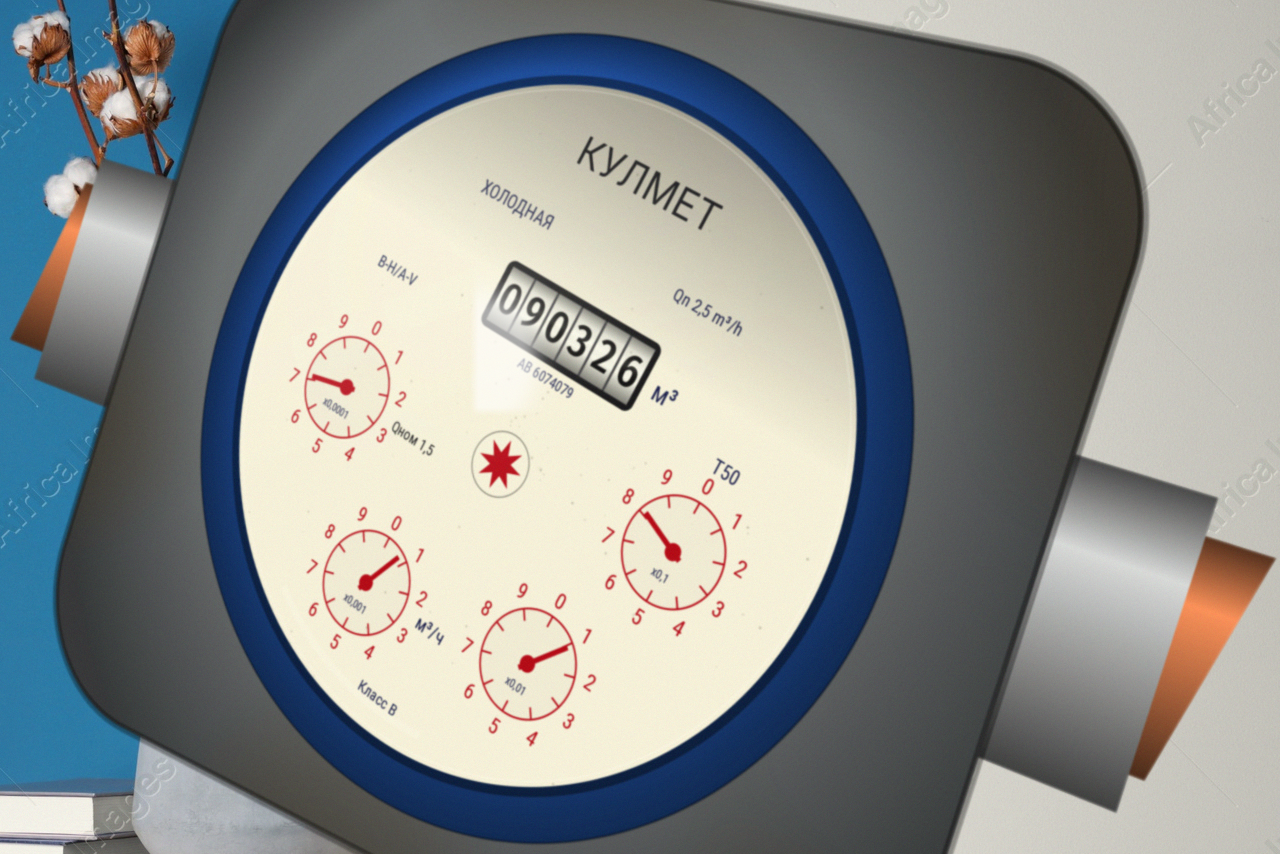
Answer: 90326.8107 m³
